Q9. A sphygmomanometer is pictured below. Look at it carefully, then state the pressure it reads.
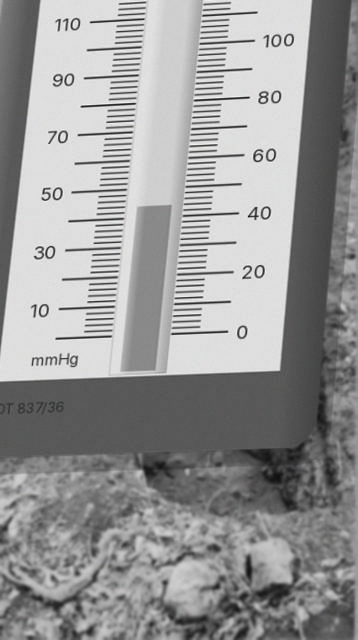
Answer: 44 mmHg
